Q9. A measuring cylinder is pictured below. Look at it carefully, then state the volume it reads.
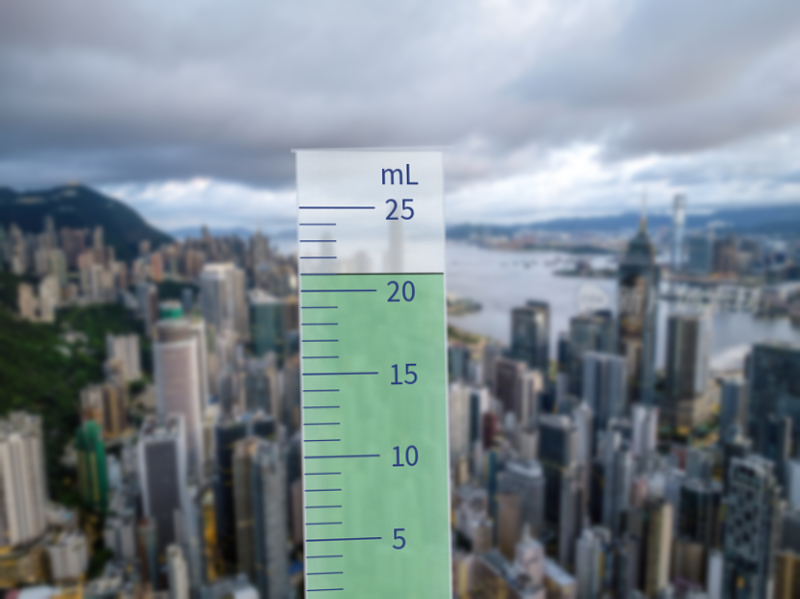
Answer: 21 mL
